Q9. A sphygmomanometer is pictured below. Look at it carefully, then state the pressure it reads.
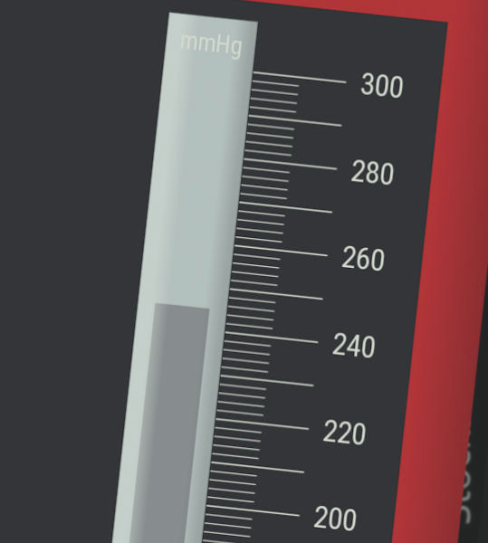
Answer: 245 mmHg
